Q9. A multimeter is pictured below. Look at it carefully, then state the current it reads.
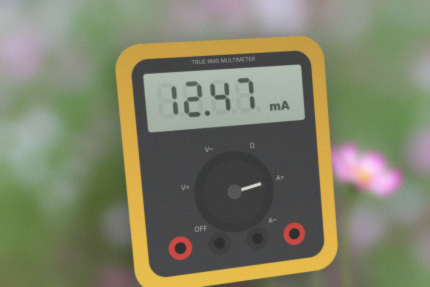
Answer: 12.47 mA
